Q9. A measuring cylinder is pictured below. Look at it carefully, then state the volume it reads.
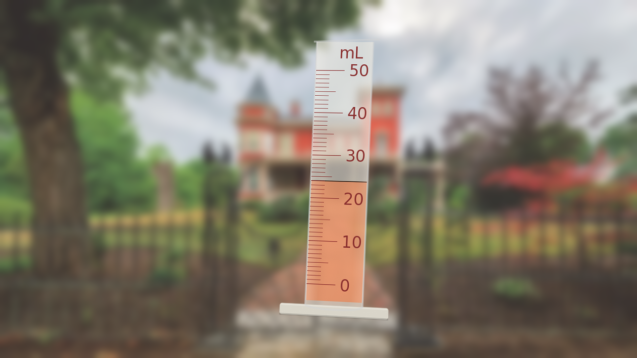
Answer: 24 mL
